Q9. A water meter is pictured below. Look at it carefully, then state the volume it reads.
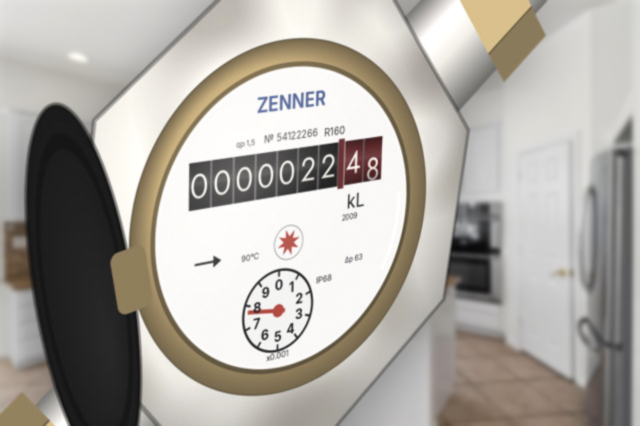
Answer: 22.477 kL
